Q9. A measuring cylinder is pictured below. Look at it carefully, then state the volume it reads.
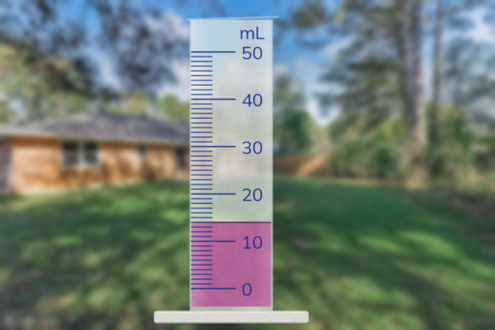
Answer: 14 mL
